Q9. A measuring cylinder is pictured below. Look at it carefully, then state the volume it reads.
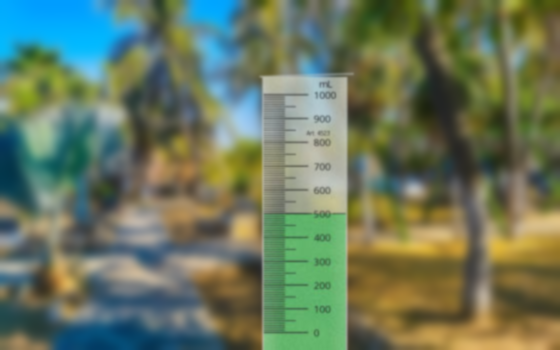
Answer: 500 mL
